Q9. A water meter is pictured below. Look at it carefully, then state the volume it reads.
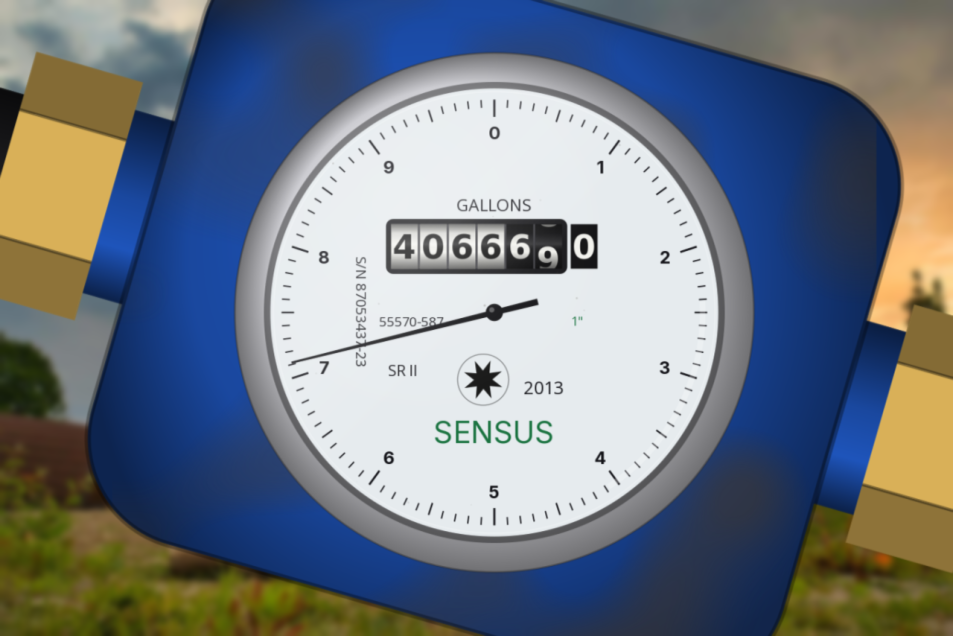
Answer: 4066687.1 gal
